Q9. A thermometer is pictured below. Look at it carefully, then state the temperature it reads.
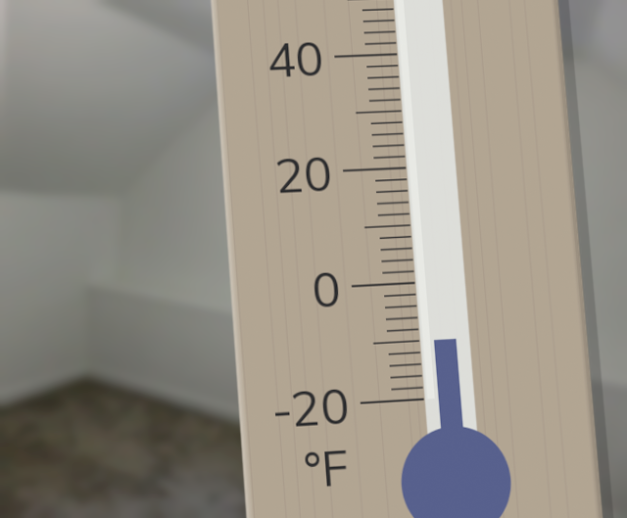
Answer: -10 °F
